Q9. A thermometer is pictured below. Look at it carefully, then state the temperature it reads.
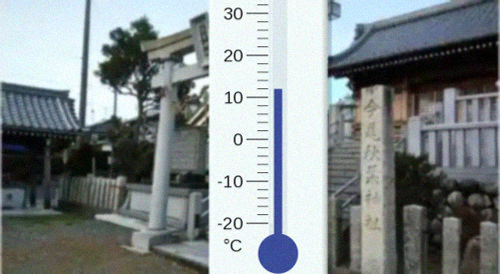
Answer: 12 °C
